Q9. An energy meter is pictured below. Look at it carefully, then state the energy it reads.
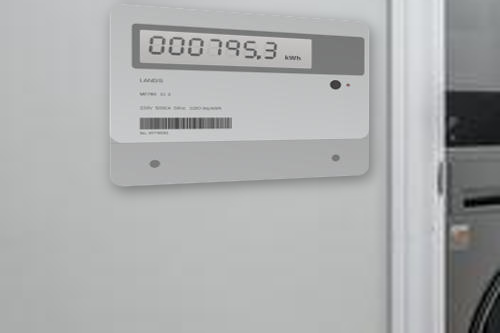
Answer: 795.3 kWh
